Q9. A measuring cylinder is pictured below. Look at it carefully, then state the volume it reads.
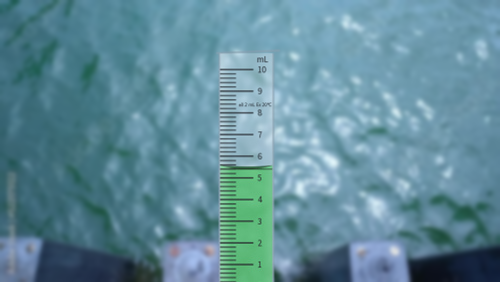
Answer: 5.4 mL
